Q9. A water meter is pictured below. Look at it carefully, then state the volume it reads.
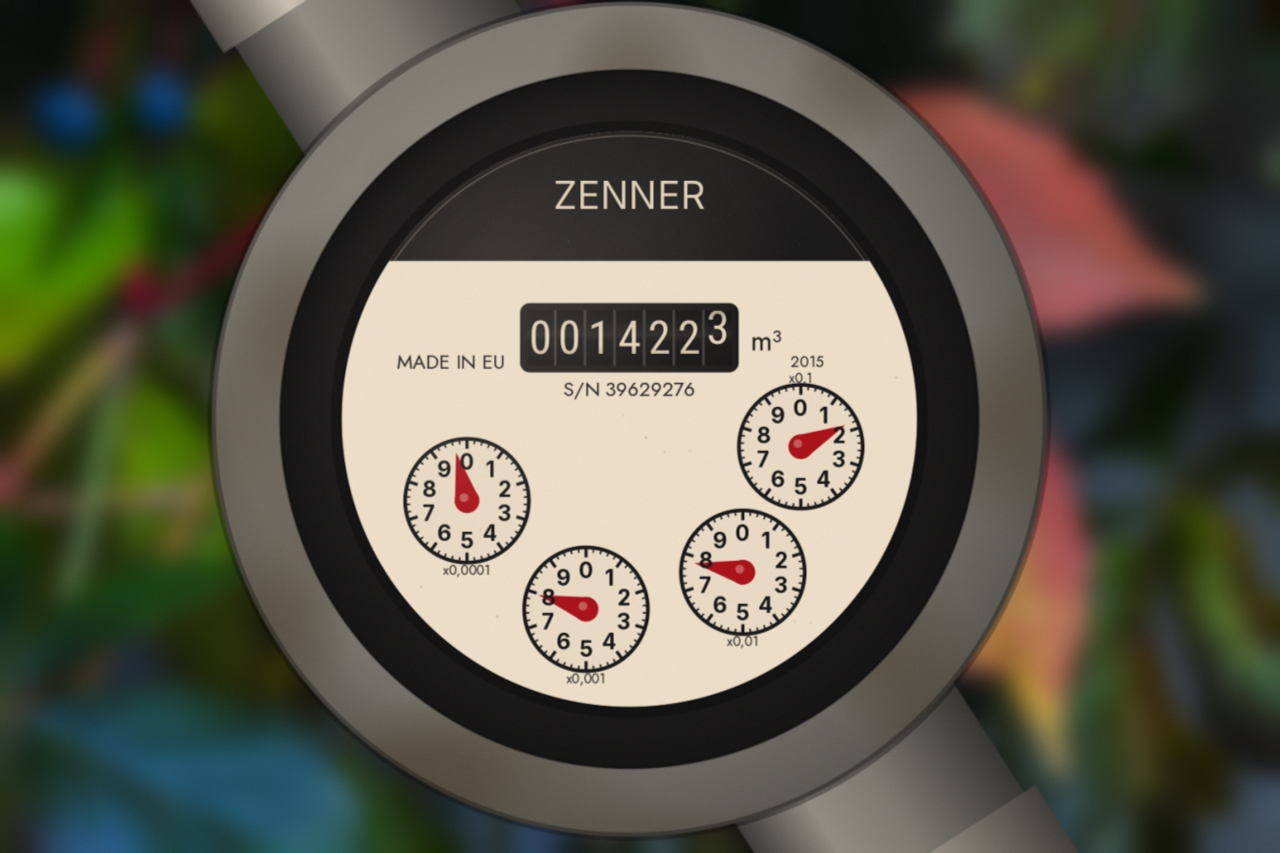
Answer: 14223.1779 m³
